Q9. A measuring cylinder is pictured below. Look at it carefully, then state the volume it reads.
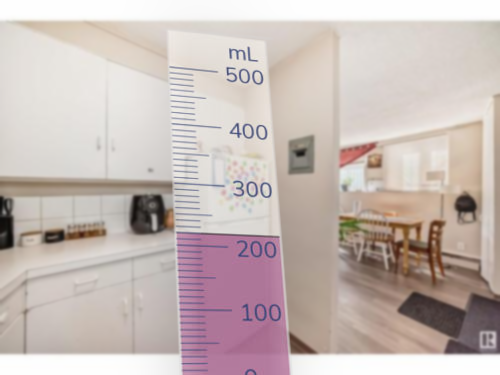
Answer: 220 mL
